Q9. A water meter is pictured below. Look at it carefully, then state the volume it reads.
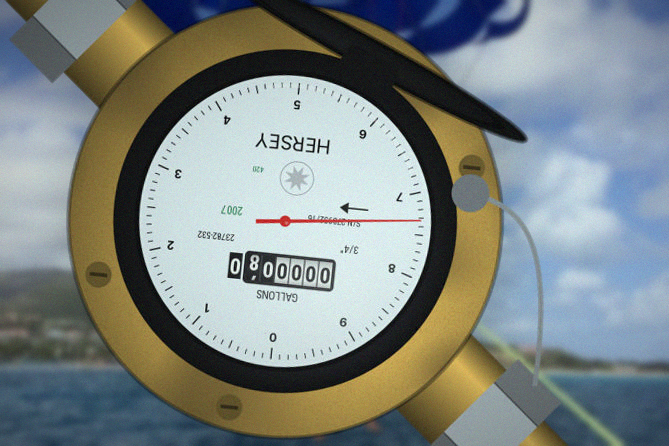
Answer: 77.3 gal
